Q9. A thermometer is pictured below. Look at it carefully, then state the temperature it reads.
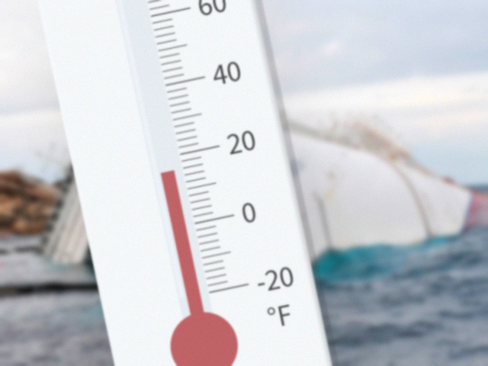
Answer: 16 °F
